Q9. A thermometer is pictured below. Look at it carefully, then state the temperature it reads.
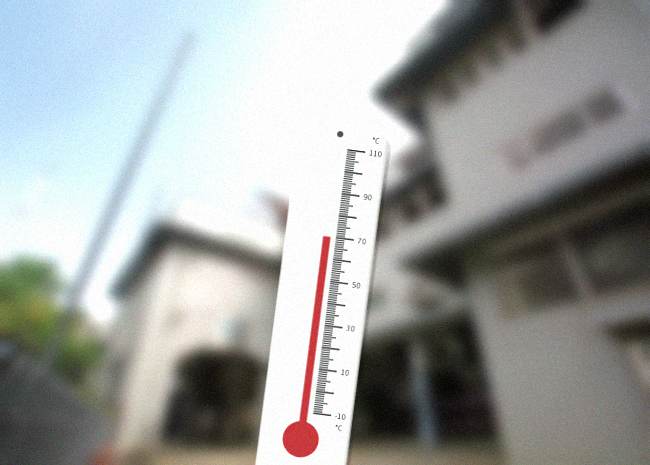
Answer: 70 °C
